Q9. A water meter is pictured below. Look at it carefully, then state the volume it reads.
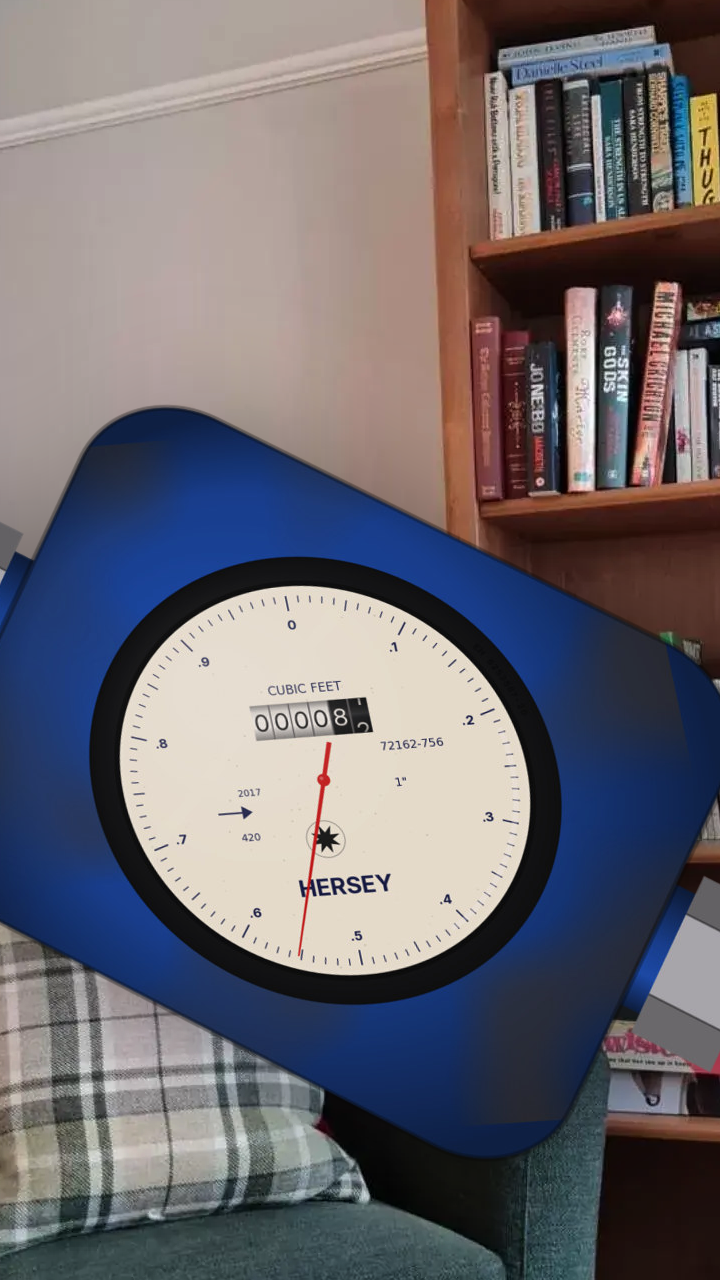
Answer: 81.55 ft³
